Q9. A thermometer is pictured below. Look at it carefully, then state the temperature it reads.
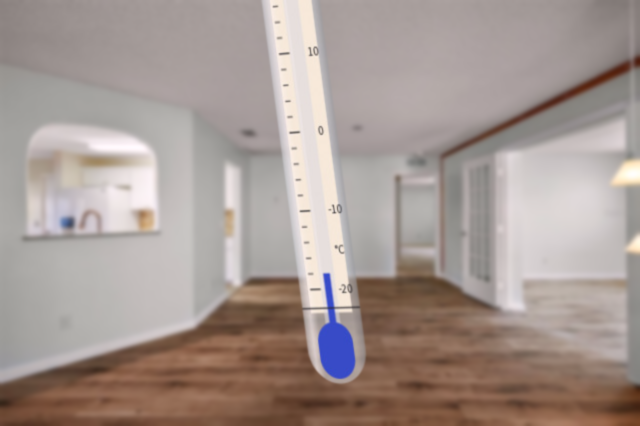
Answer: -18 °C
